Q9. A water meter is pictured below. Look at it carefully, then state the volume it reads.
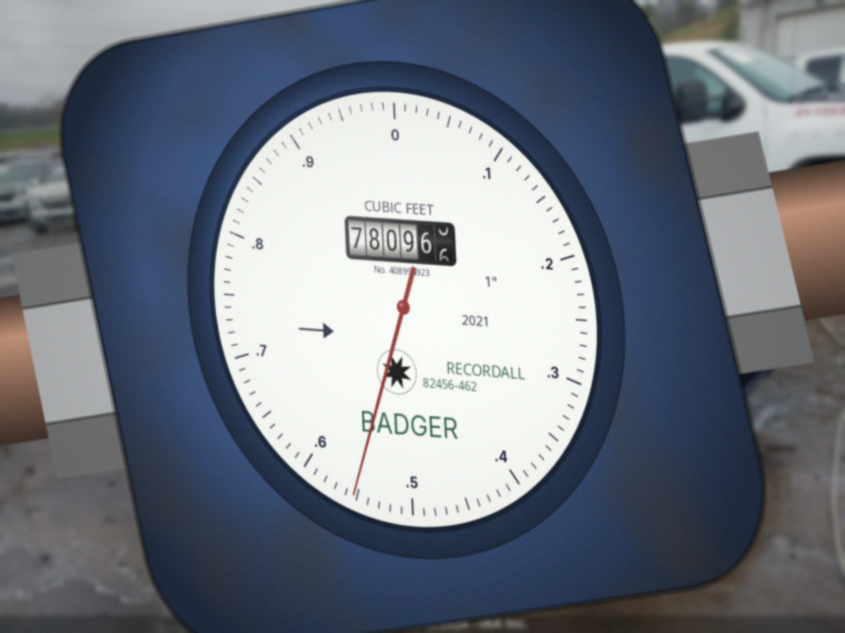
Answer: 780965.55 ft³
